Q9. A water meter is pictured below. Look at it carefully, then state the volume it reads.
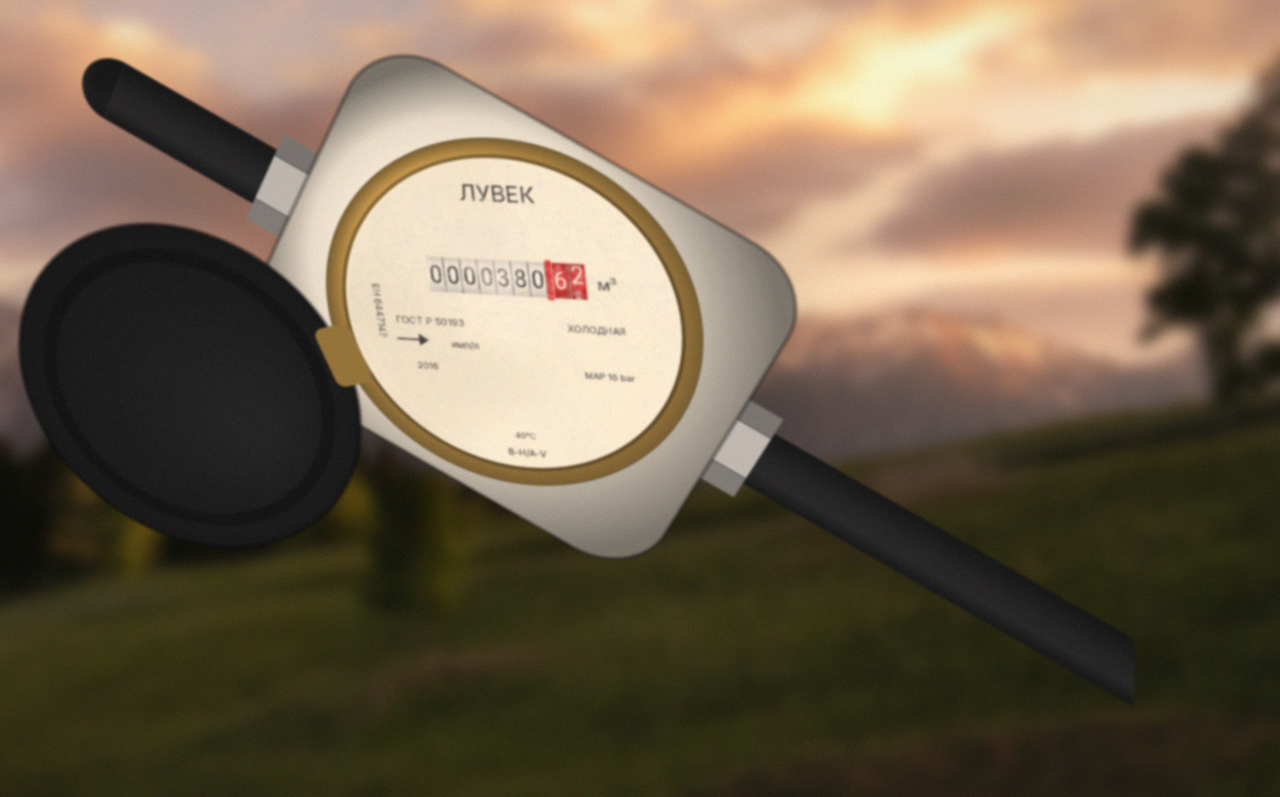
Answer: 380.62 m³
